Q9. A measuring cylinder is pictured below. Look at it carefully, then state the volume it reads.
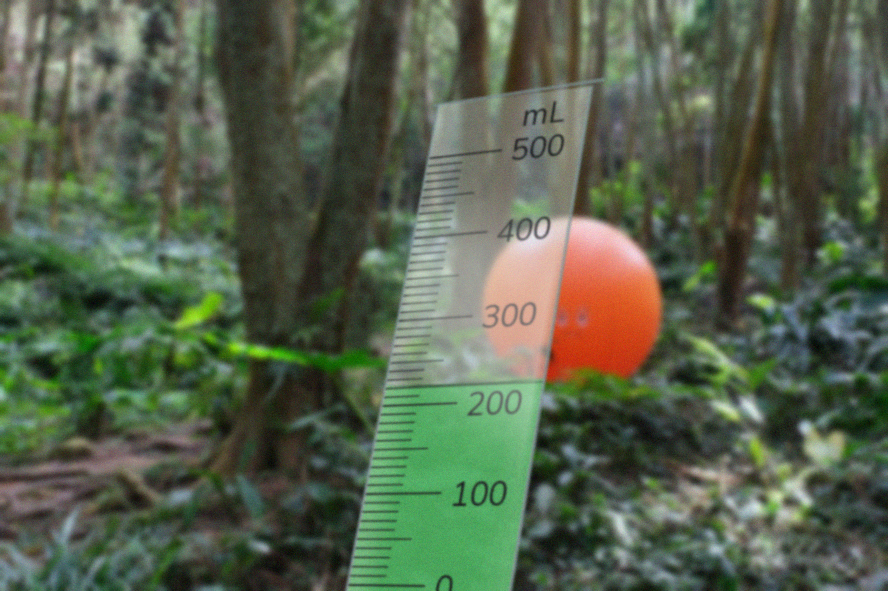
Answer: 220 mL
